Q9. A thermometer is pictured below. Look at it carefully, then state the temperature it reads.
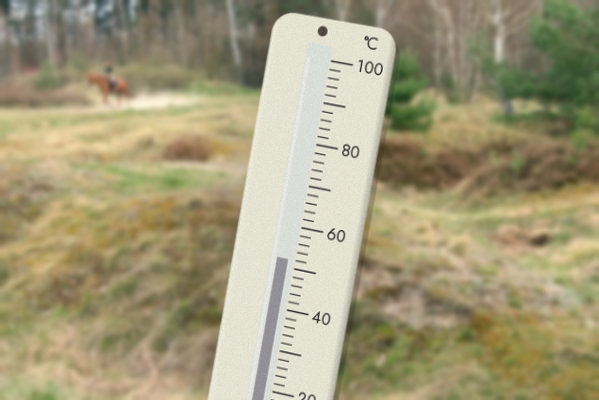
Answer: 52 °C
